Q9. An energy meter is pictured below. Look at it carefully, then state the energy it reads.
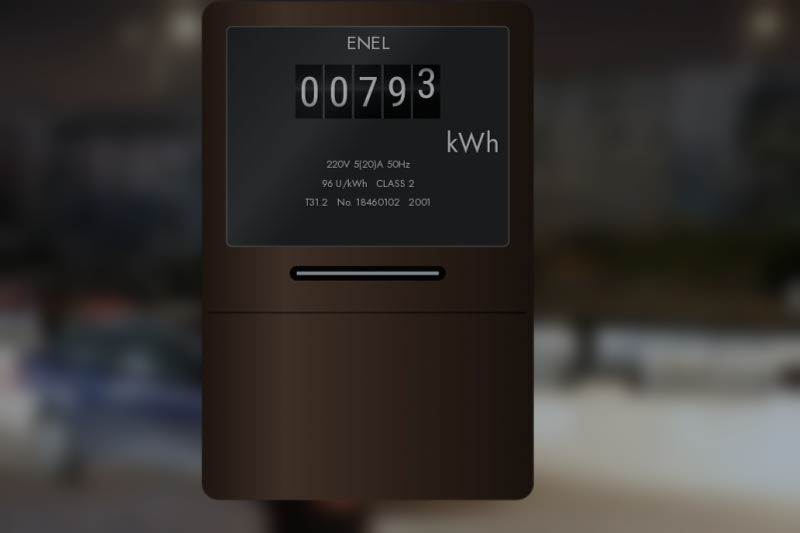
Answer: 793 kWh
